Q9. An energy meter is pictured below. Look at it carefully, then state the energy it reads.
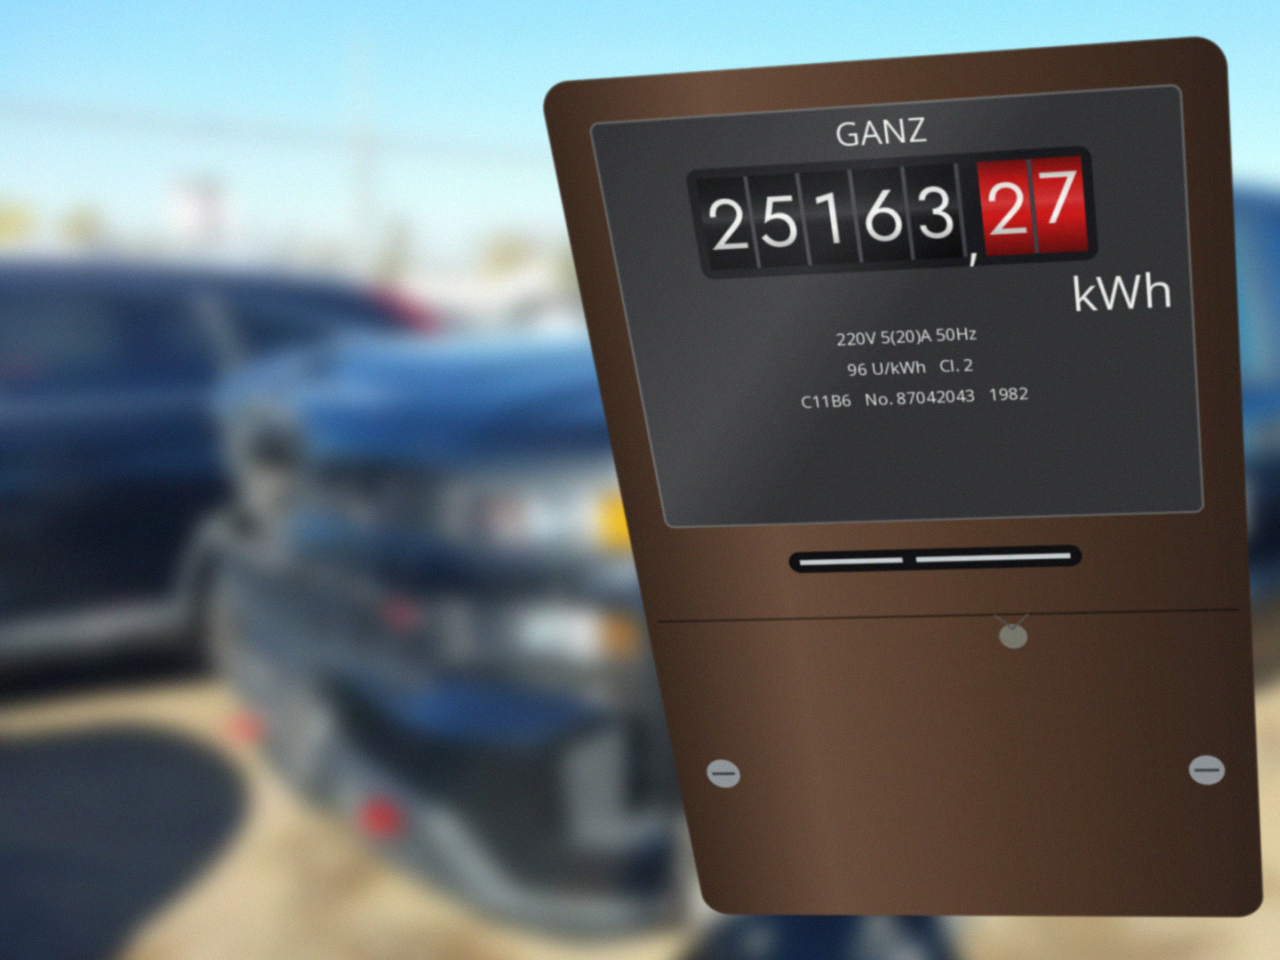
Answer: 25163.27 kWh
